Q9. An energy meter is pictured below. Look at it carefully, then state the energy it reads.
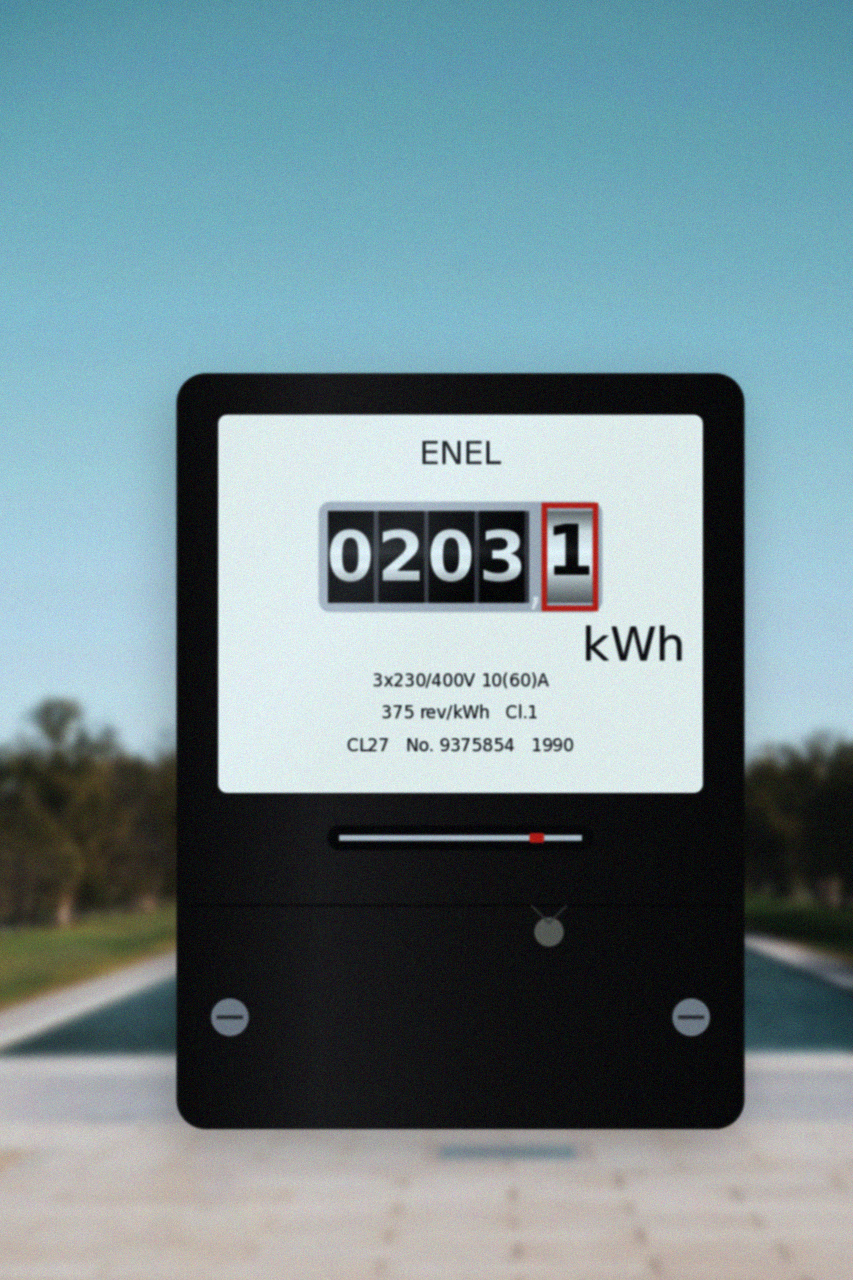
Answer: 203.1 kWh
